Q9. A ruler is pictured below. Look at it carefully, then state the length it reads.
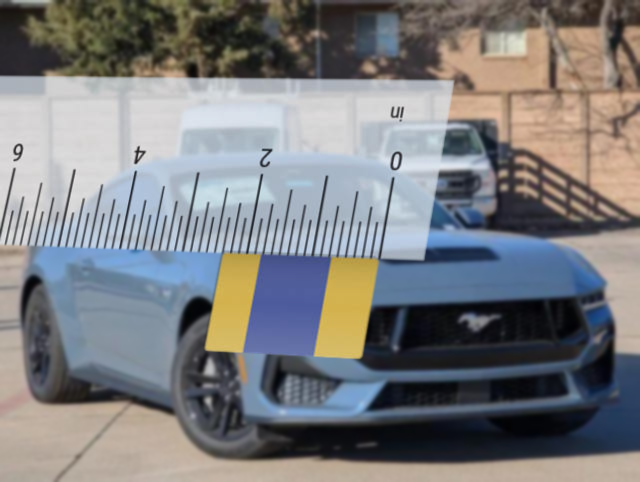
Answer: 2.375 in
